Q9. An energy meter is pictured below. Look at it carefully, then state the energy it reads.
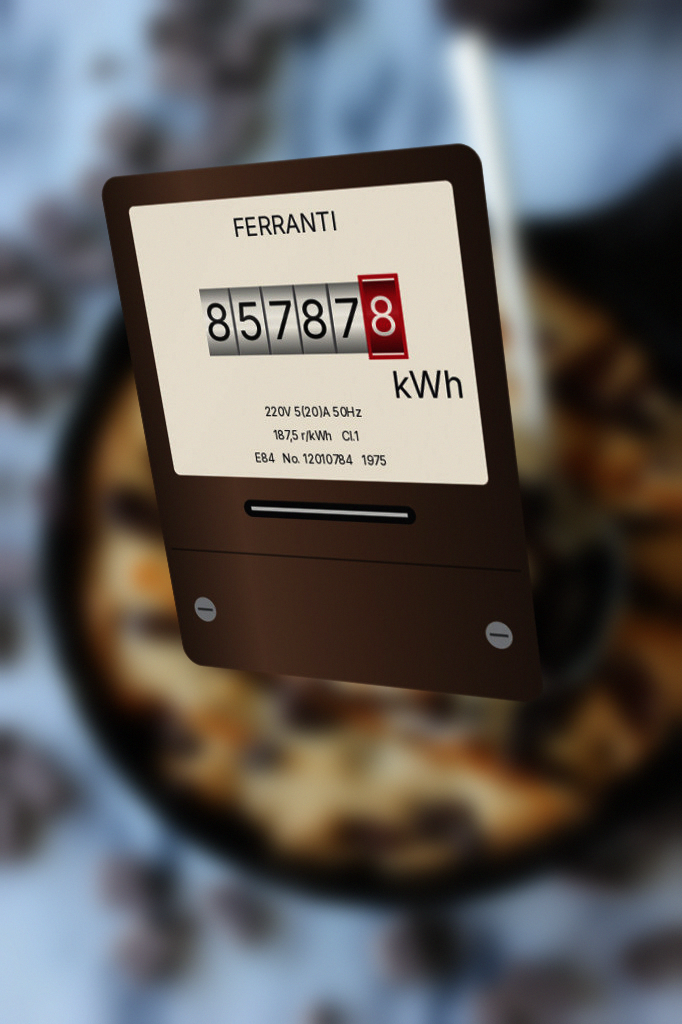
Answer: 85787.8 kWh
